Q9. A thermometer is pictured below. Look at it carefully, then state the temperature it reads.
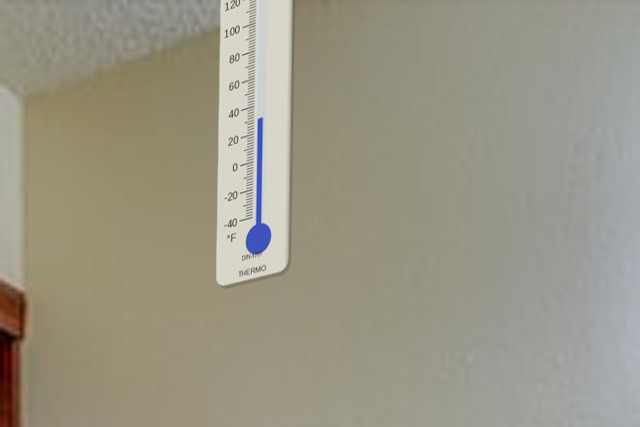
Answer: 30 °F
